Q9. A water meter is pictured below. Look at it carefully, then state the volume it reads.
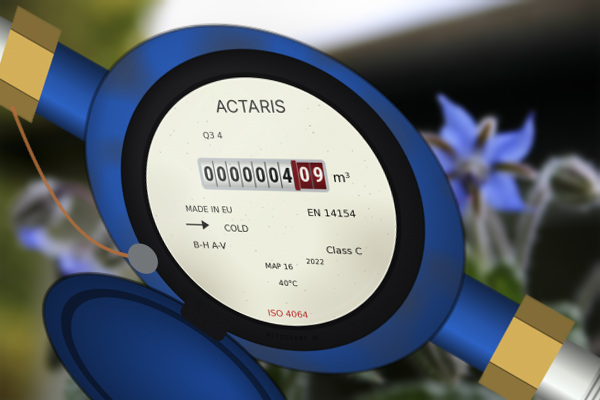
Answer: 4.09 m³
